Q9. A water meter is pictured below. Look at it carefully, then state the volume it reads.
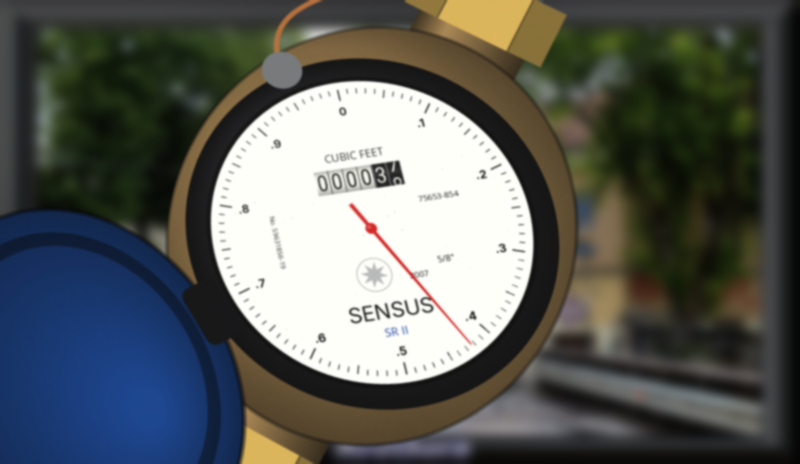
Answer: 37.42 ft³
